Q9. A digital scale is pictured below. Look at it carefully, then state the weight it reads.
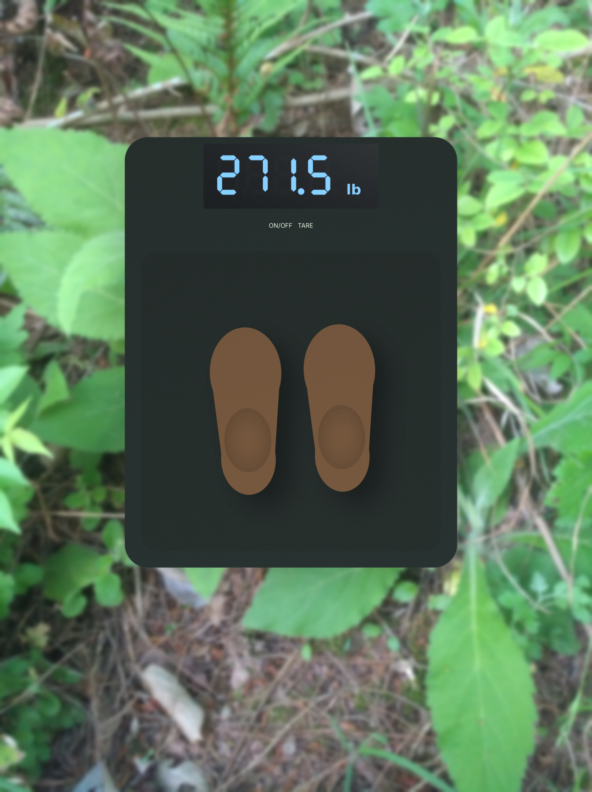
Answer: 271.5 lb
